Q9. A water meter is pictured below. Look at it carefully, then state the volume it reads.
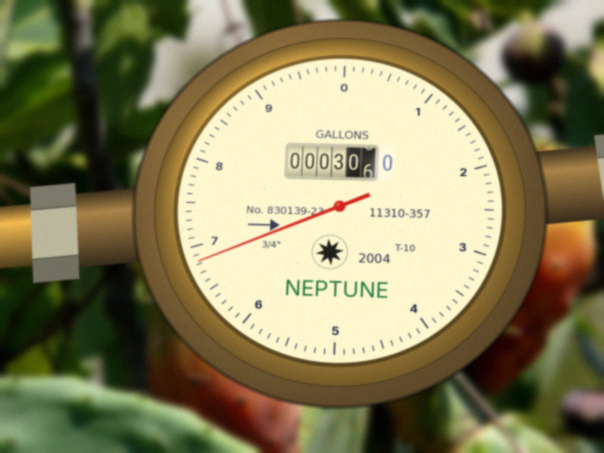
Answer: 3056.8 gal
